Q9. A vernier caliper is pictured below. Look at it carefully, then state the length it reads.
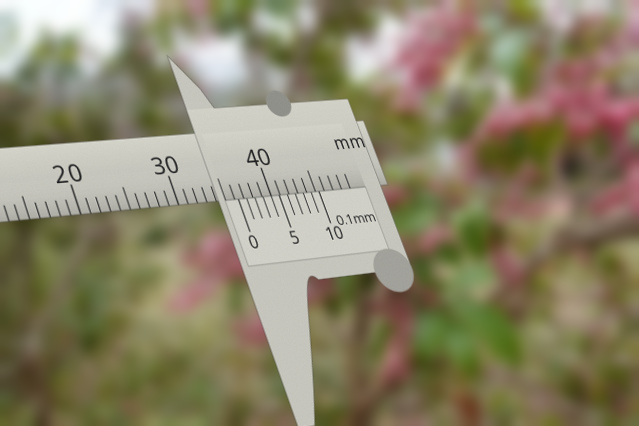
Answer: 36.4 mm
